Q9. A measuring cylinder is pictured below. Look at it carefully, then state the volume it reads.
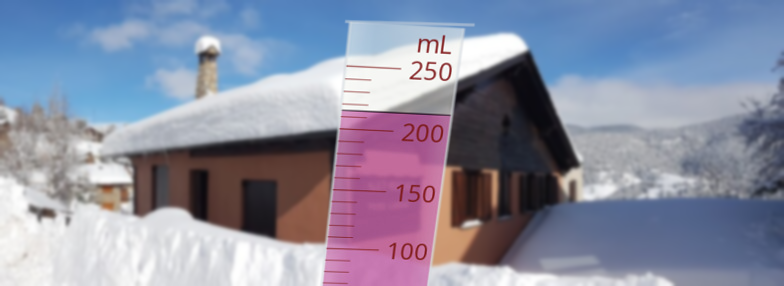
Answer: 215 mL
